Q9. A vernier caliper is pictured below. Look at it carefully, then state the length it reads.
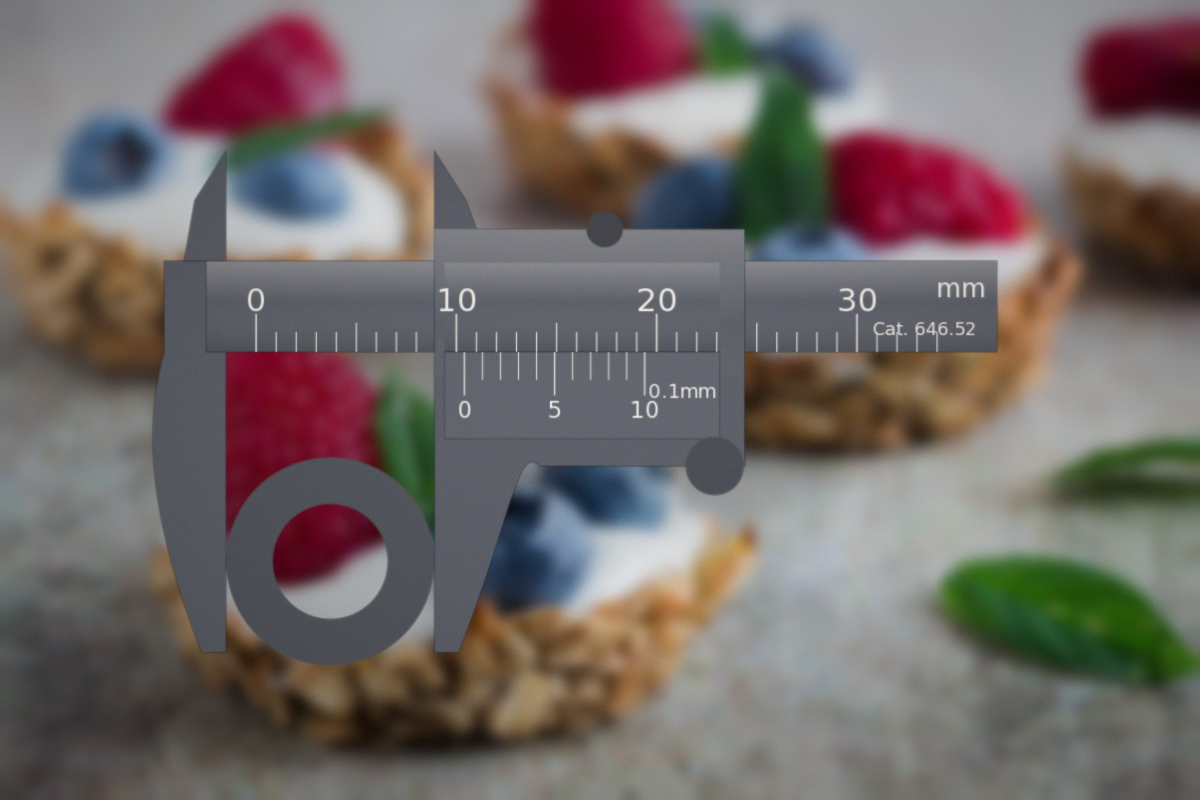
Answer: 10.4 mm
